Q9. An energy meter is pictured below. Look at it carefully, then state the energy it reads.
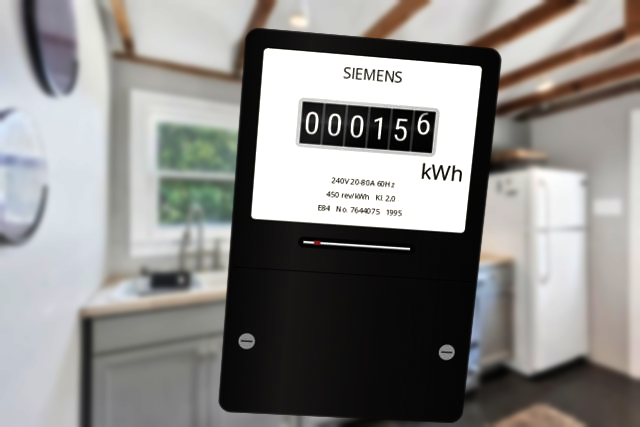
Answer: 156 kWh
